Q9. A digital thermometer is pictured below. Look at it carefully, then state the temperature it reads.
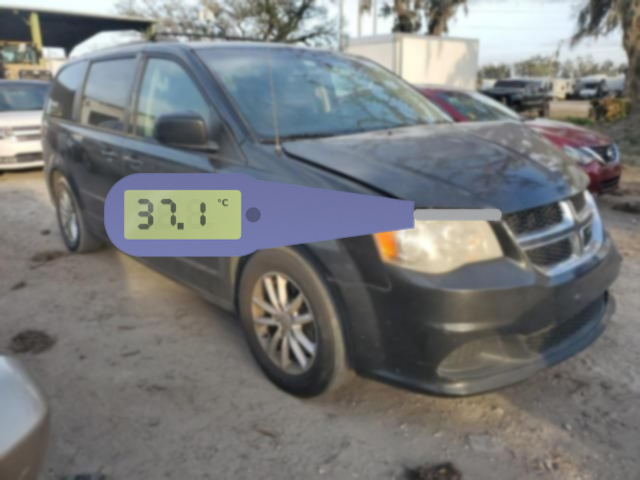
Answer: 37.1 °C
